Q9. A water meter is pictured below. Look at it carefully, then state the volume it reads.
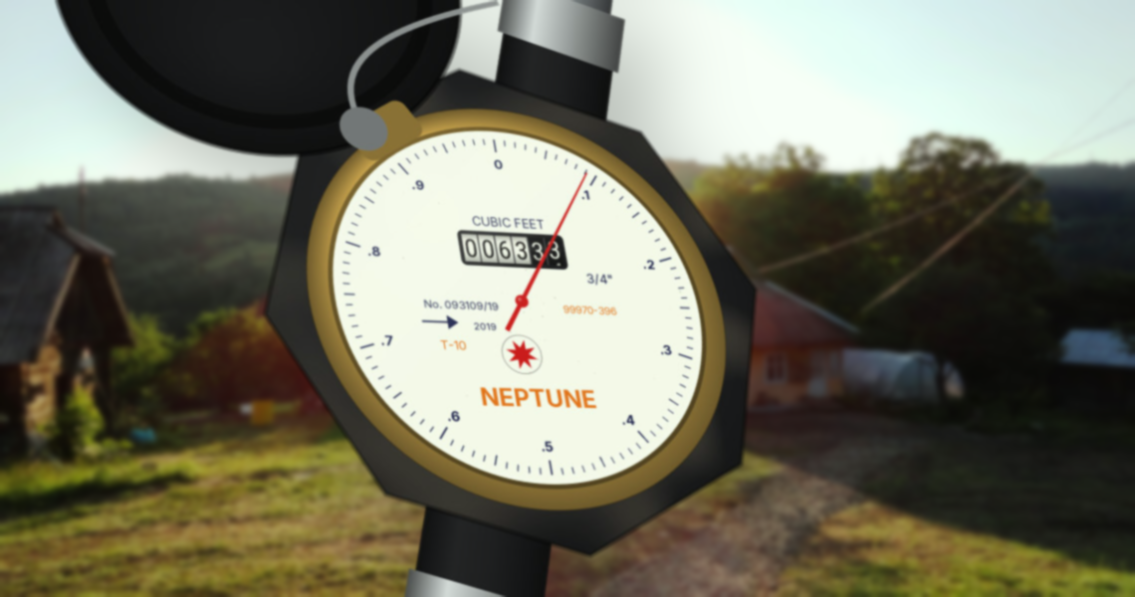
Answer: 6333.09 ft³
